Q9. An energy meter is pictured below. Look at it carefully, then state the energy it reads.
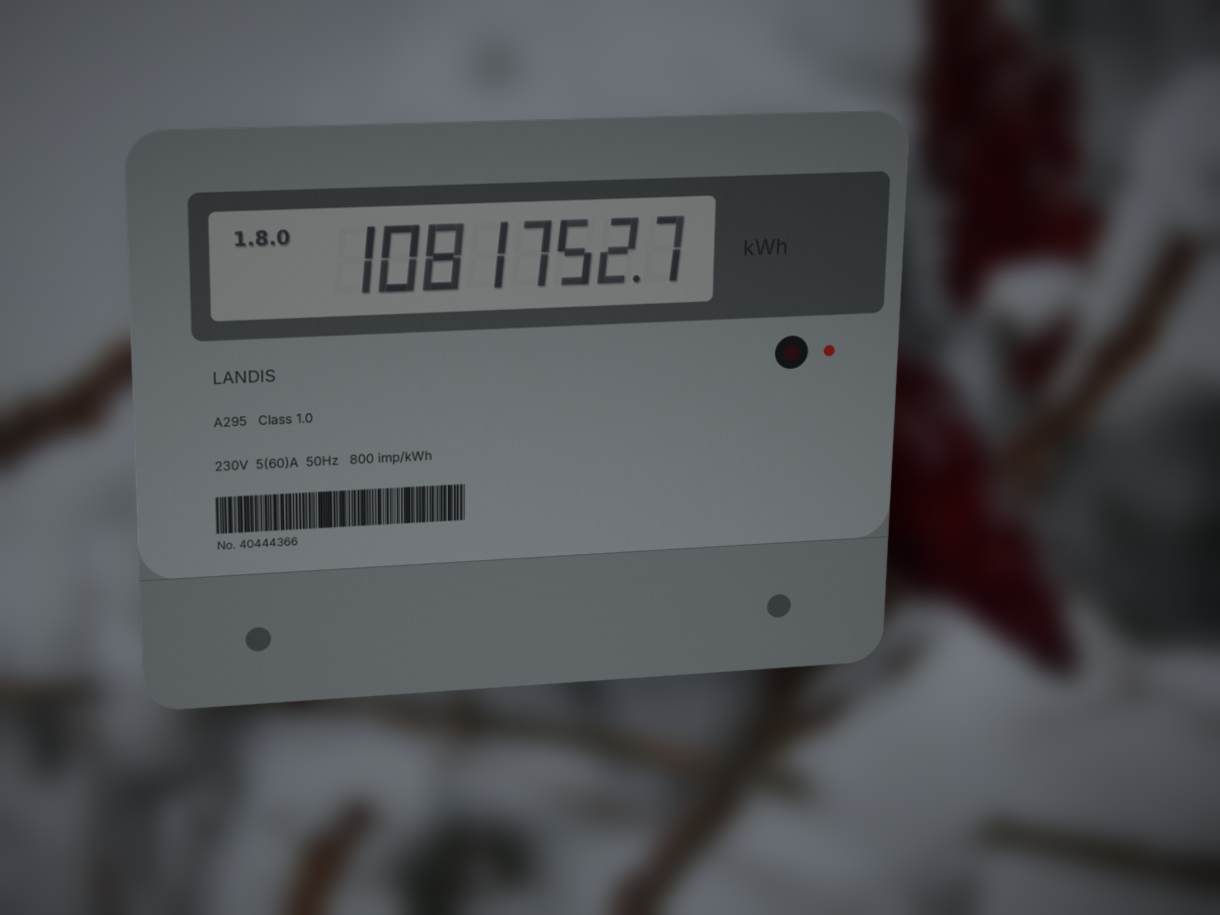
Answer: 1081752.7 kWh
